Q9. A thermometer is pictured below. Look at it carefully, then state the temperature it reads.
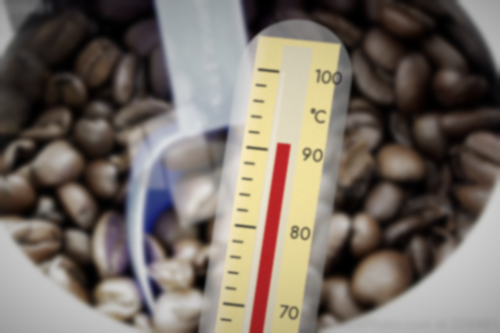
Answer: 91 °C
